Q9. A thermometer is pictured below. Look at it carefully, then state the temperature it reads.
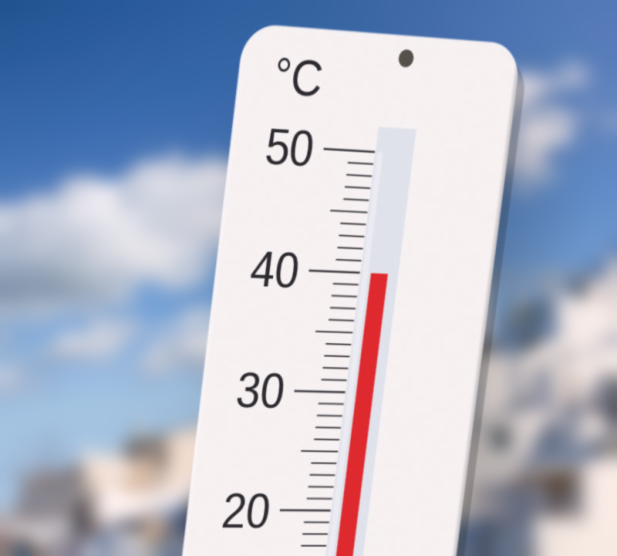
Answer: 40 °C
